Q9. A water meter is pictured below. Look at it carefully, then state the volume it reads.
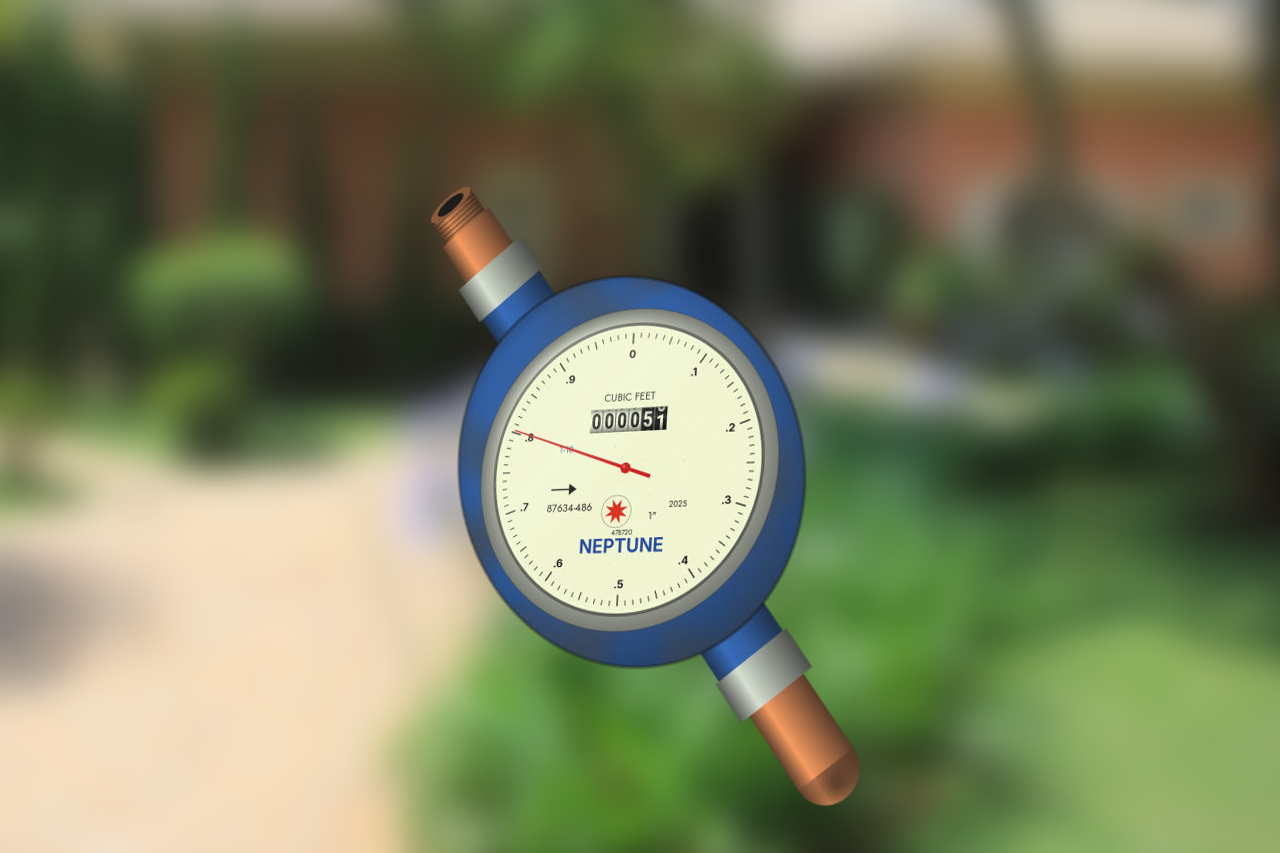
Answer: 50.80 ft³
